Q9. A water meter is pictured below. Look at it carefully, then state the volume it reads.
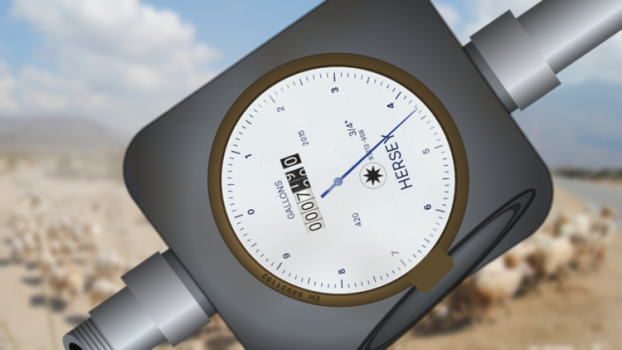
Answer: 7194.3 gal
